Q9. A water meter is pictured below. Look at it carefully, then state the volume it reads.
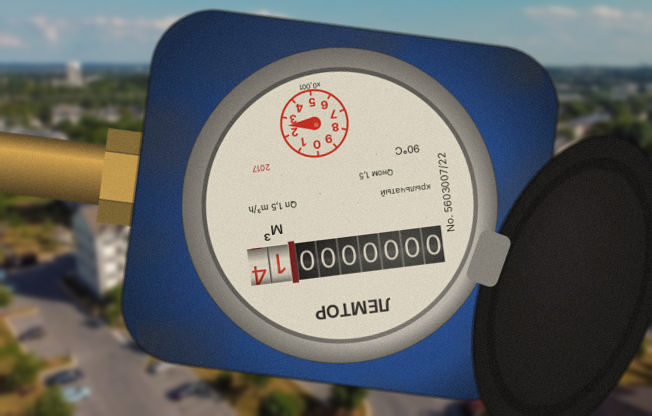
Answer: 0.142 m³
